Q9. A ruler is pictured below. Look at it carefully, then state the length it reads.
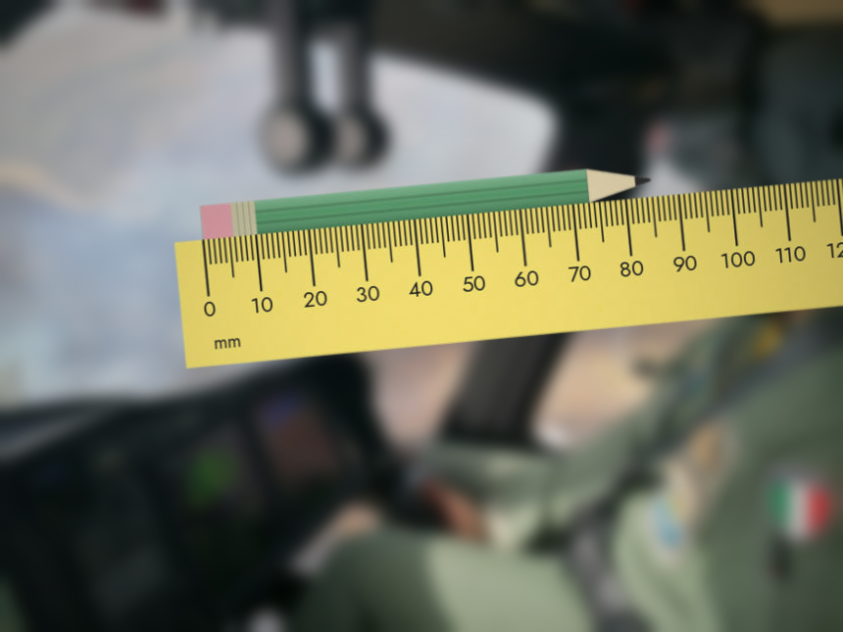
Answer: 85 mm
